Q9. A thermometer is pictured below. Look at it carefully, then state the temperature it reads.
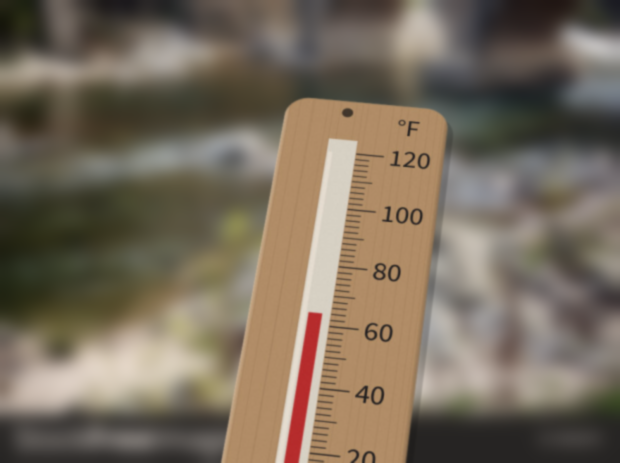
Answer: 64 °F
